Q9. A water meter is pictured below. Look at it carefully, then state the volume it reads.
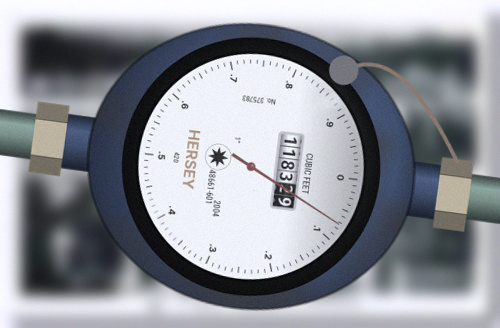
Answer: 118329.07 ft³
